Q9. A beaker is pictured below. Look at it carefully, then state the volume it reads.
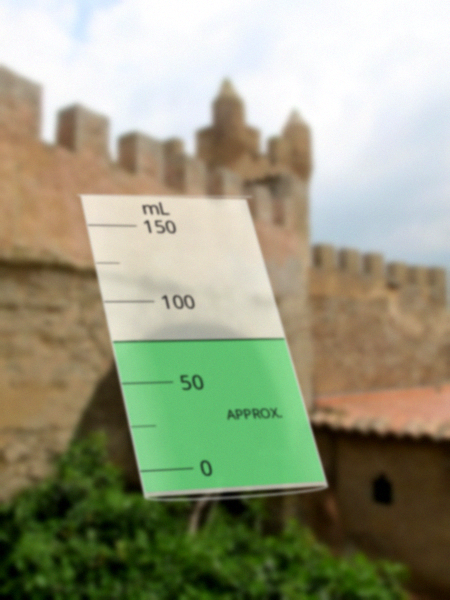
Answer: 75 mL
